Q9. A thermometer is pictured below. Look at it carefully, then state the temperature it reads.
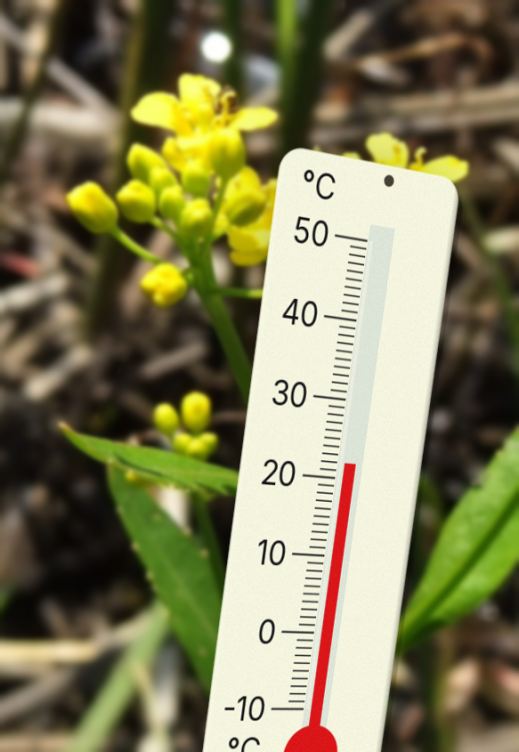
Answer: 22 °C
